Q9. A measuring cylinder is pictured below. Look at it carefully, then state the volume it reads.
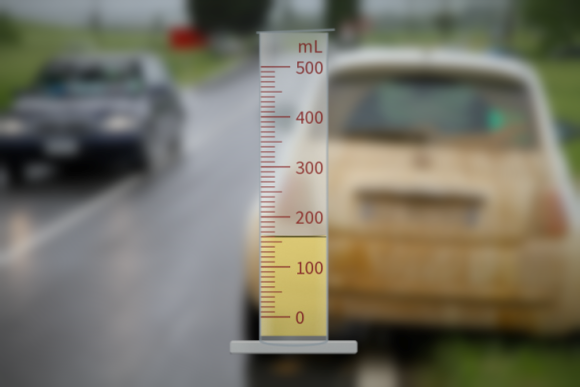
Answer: 160 mL
